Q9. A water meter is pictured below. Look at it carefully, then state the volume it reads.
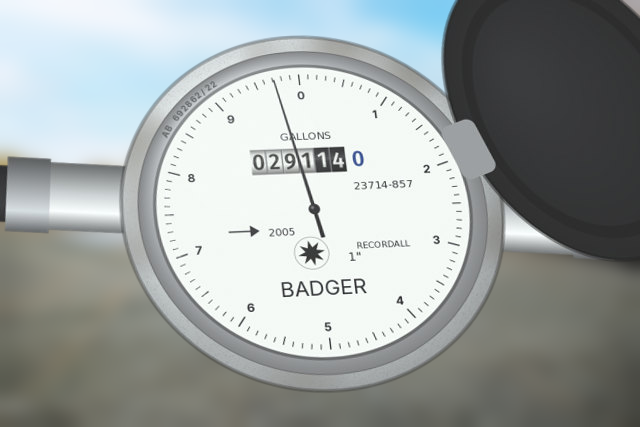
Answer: 291139.7 gal
